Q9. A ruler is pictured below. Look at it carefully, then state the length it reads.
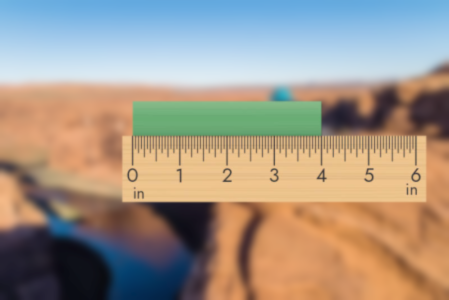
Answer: 4 in
